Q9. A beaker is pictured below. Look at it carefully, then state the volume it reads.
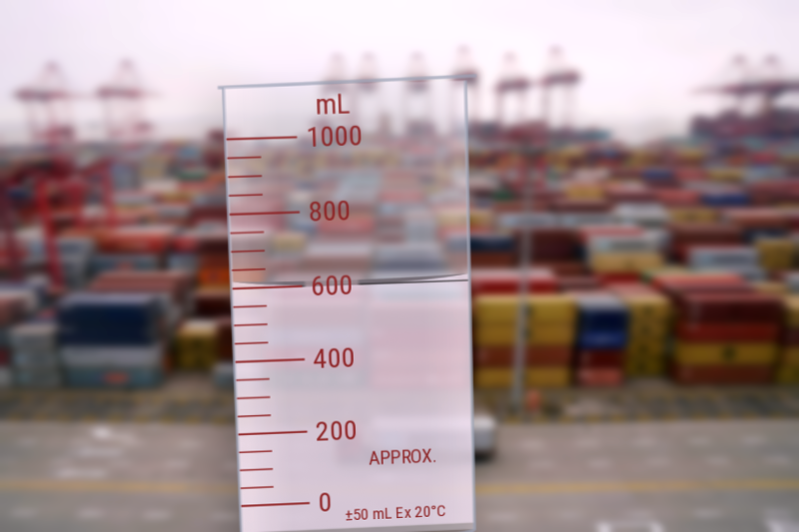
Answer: 600 mL
